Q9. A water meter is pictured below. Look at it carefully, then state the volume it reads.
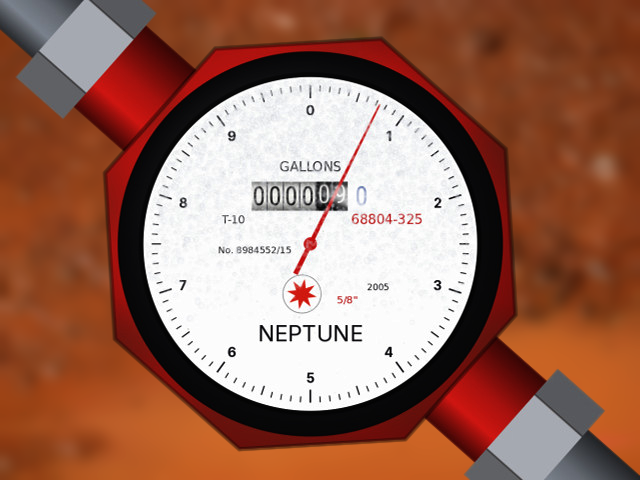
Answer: 90.7 gal
